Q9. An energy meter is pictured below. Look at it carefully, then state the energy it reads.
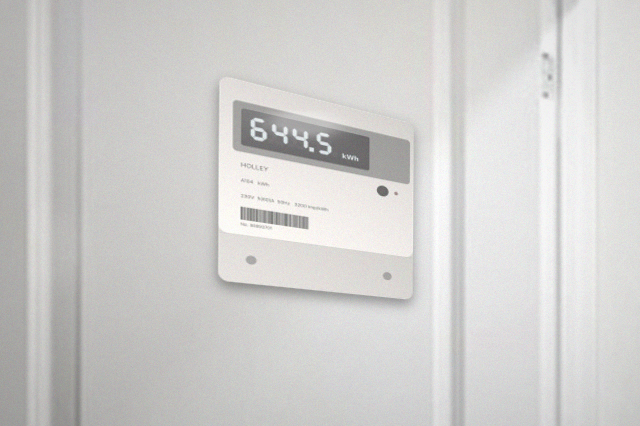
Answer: 644.5 kWh
